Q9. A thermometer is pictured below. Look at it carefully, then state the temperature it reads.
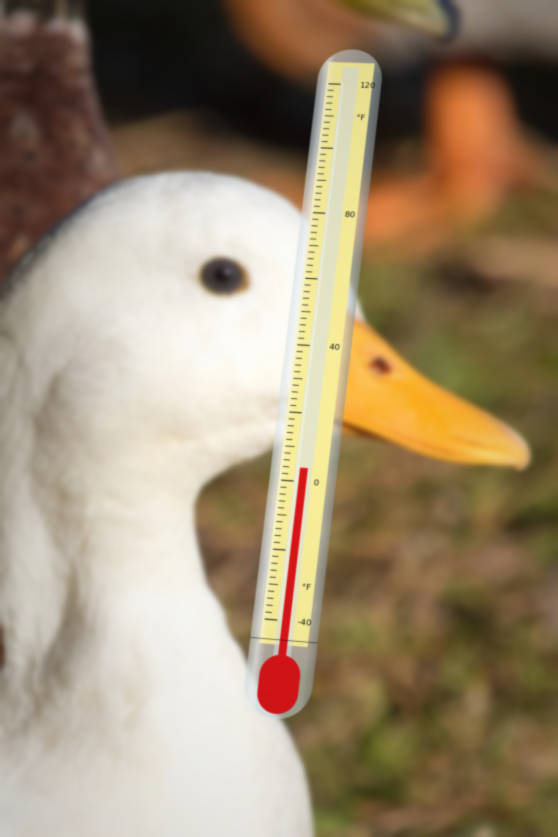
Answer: 4 °F
